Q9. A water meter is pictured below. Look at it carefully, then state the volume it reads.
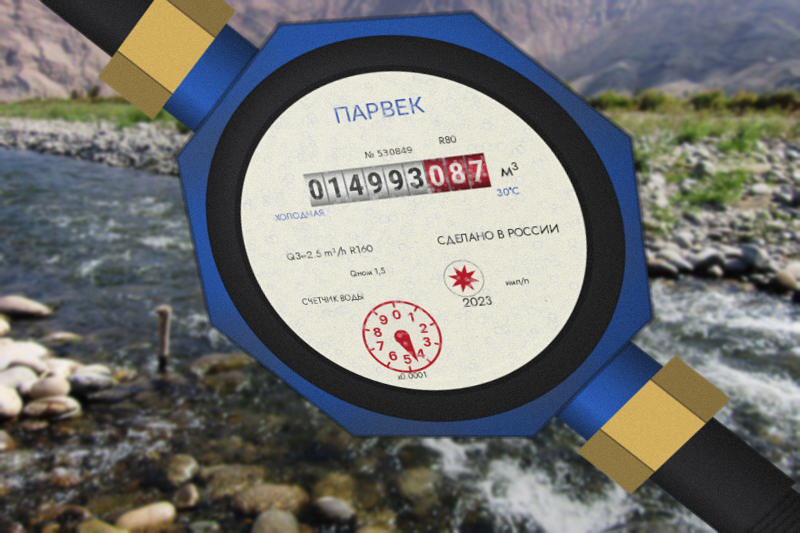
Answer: 14993.0874 m³
